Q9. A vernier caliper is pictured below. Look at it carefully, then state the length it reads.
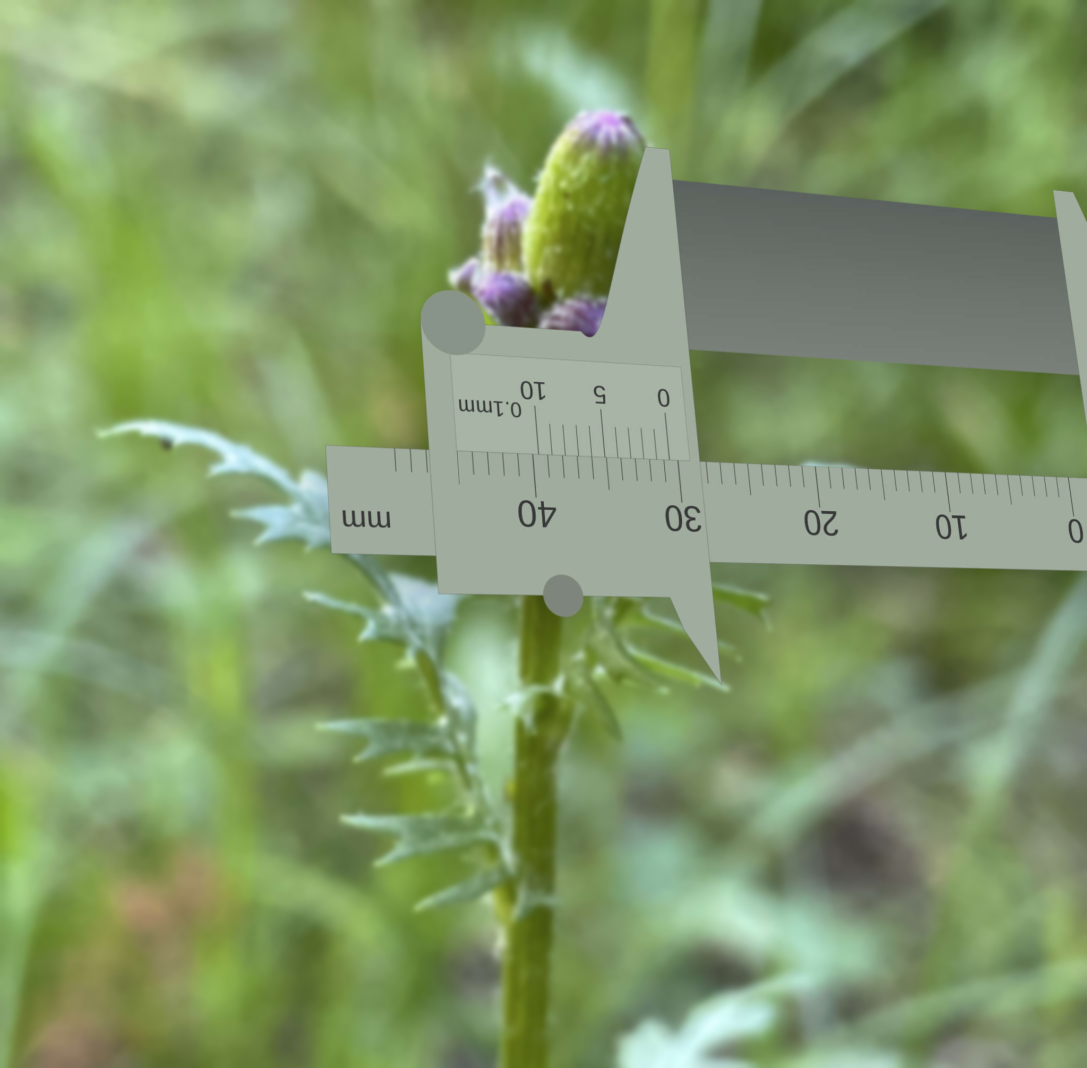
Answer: 30.6 mm
